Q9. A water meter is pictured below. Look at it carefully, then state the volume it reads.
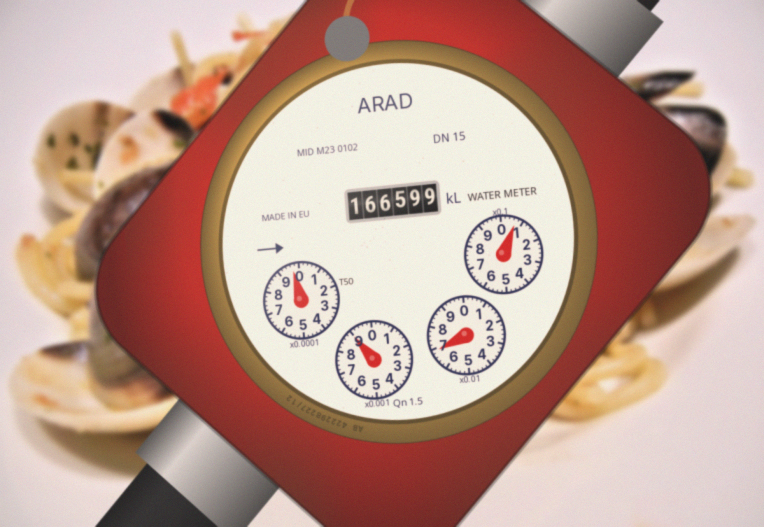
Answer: 166599.0689 kL
